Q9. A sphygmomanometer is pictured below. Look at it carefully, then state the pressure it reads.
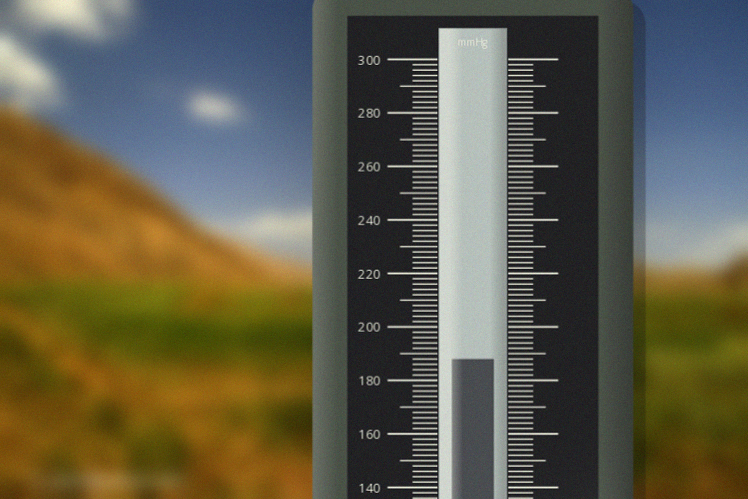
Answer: 188 mmHg
